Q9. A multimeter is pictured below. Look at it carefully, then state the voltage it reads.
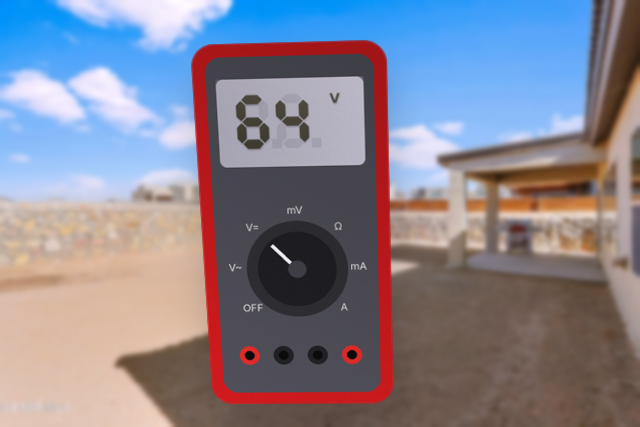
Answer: 64 V
